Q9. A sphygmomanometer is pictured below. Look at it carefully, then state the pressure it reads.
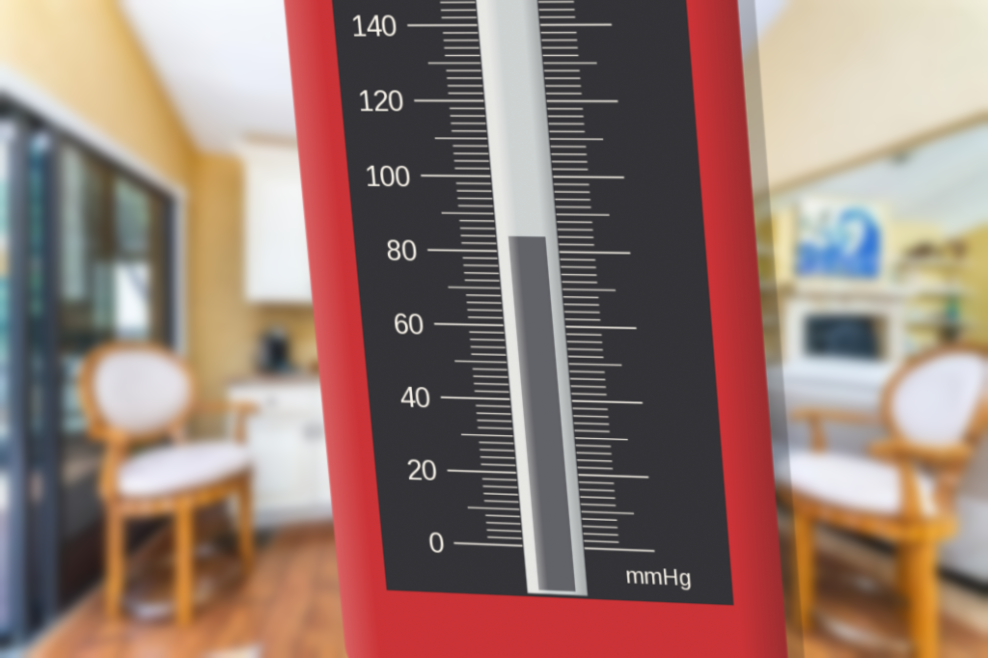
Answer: 84 mmHg
